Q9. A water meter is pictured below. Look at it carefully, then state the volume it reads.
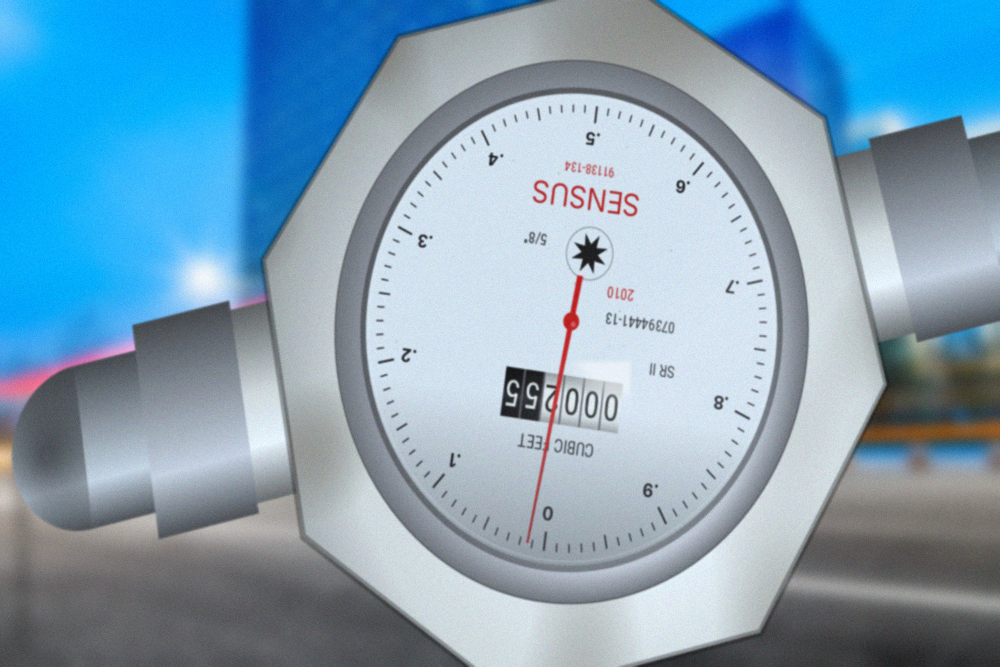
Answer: 255.01 ft³
